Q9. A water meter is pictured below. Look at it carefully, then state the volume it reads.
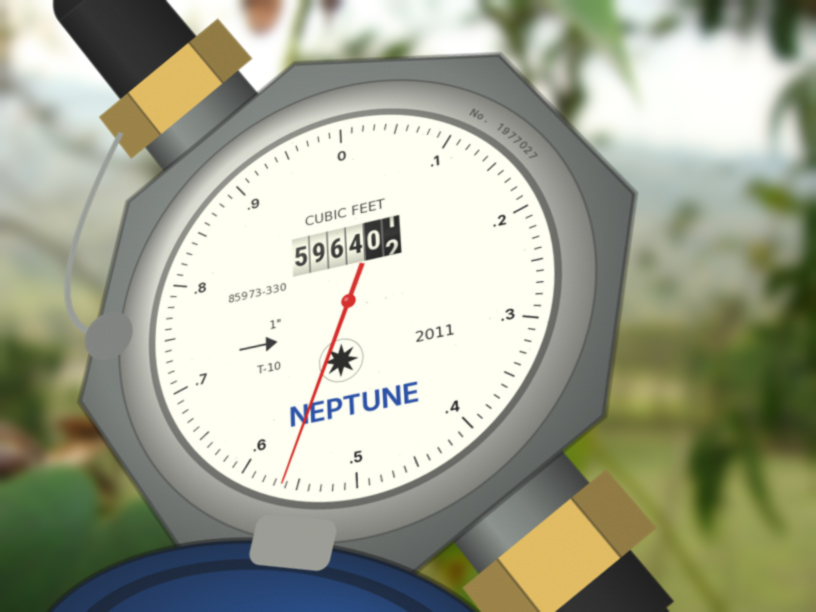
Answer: 596401.56 ft³
